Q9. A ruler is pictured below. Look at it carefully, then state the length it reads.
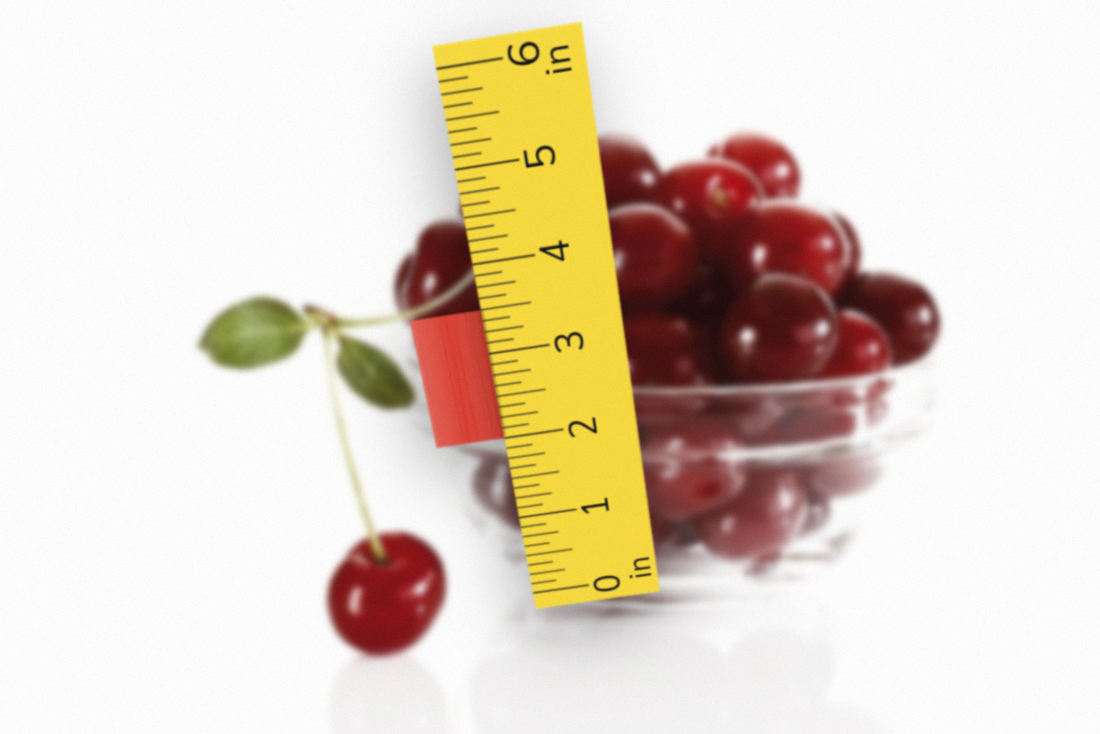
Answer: 1.5 in
